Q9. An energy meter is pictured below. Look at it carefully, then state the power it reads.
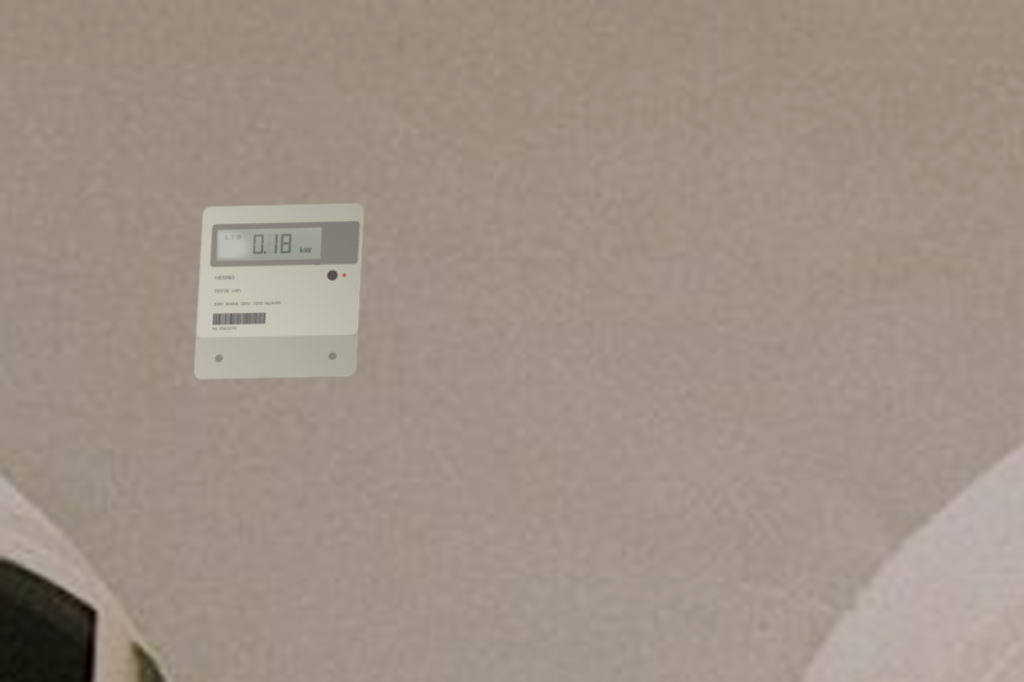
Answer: 0.18 kW
